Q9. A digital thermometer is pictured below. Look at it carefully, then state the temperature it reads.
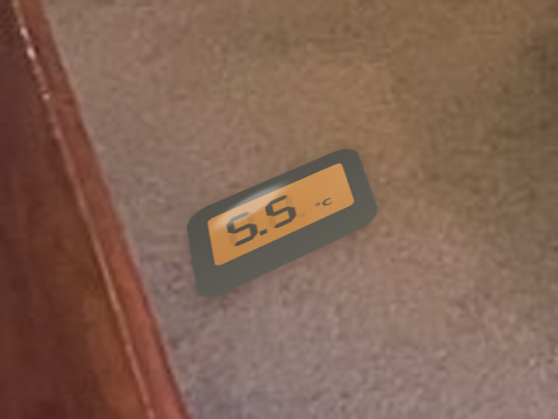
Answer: 5.5 °C
